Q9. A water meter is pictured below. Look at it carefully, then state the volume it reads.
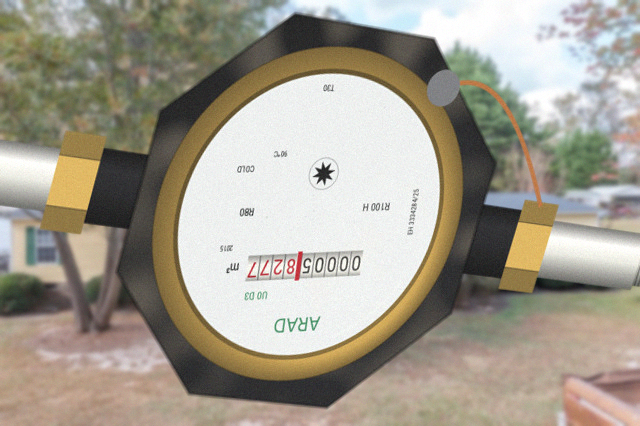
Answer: 5.8277 m³
